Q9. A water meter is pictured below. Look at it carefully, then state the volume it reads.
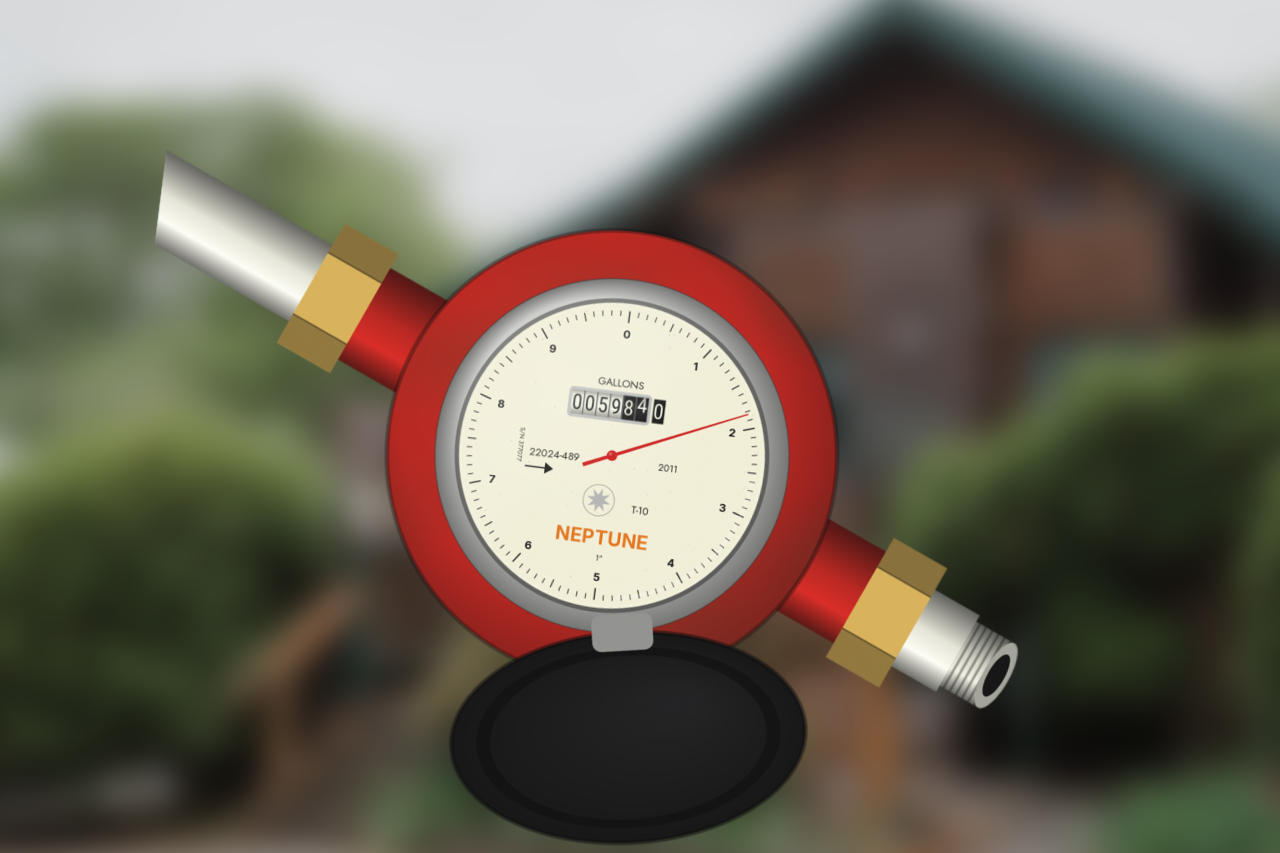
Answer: 59841.8 gal
